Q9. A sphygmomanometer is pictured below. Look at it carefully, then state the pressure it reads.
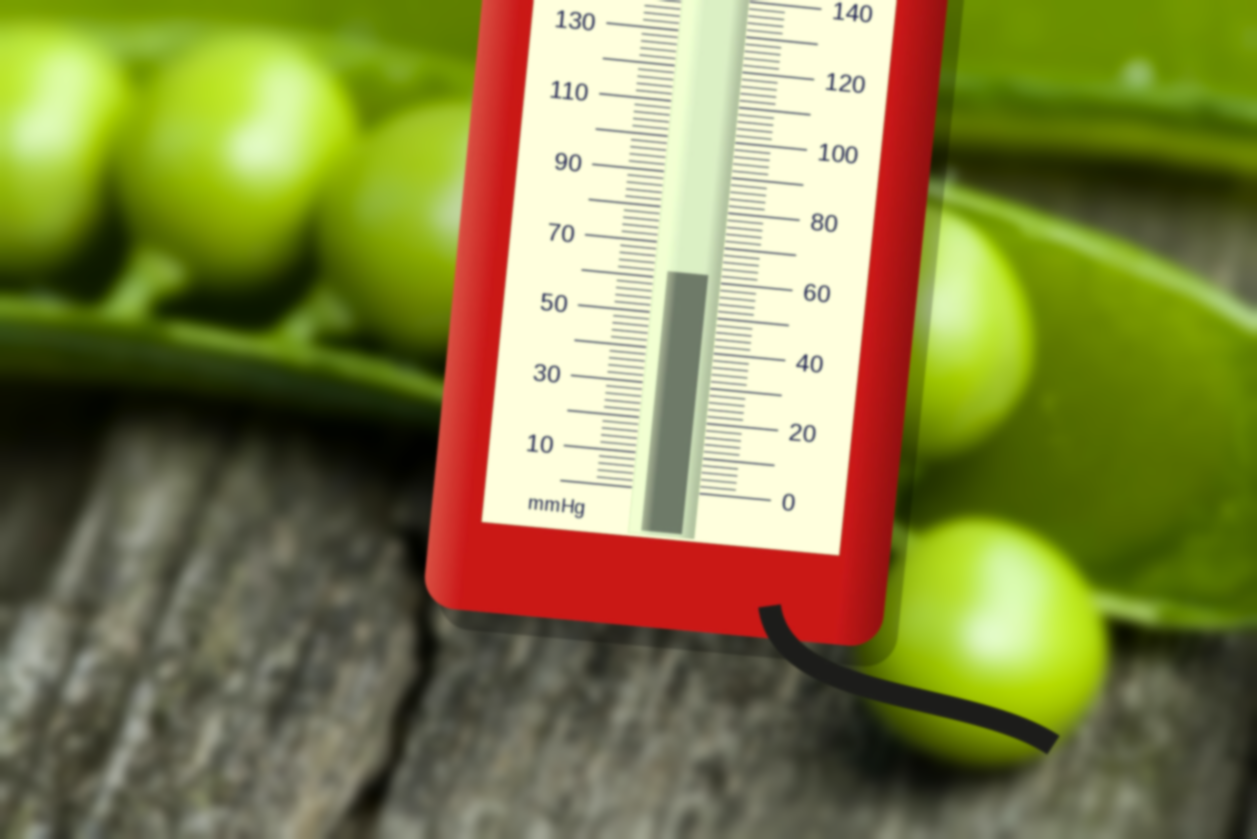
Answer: 62 mmHg
